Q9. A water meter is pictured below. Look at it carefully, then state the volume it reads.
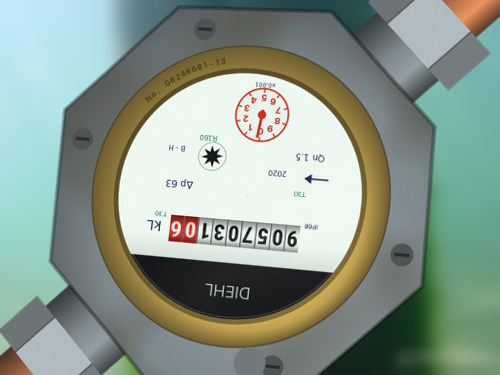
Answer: 9057031.060 kL
